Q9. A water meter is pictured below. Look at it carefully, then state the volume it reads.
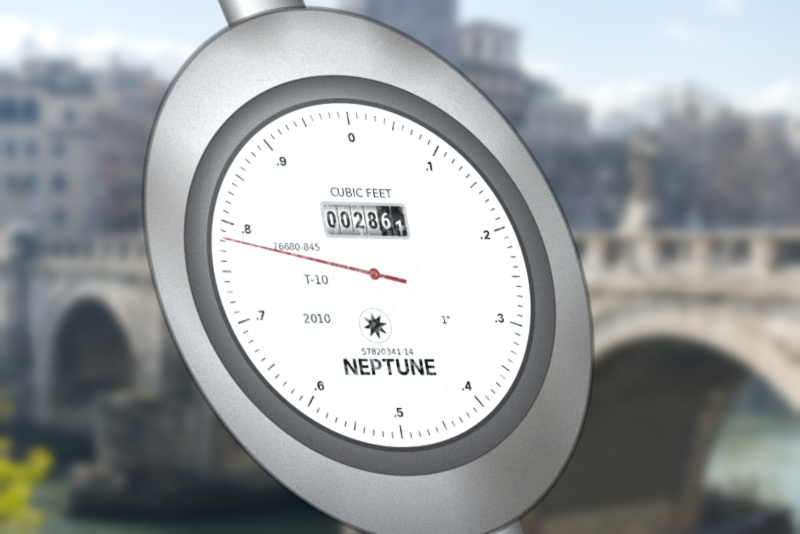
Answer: 2860.78 ft³
